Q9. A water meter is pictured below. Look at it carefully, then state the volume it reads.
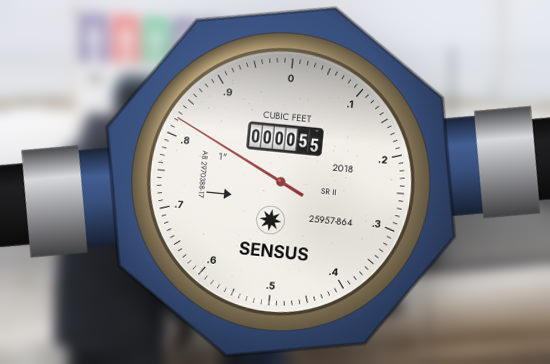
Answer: 54.82 ft³
